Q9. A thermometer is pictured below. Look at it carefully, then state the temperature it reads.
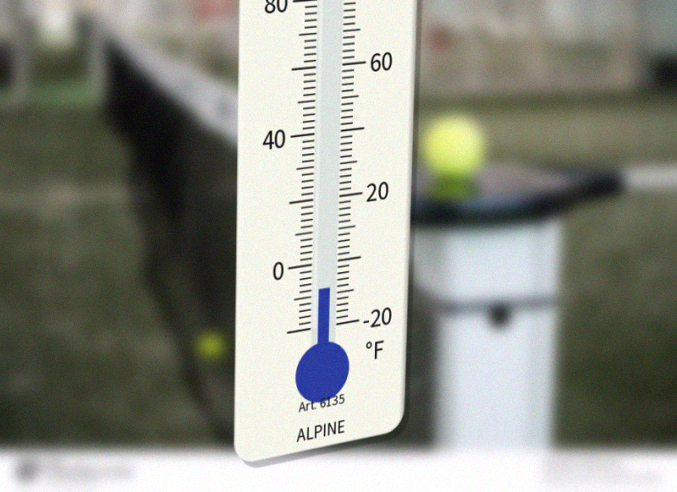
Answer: -8 °F
